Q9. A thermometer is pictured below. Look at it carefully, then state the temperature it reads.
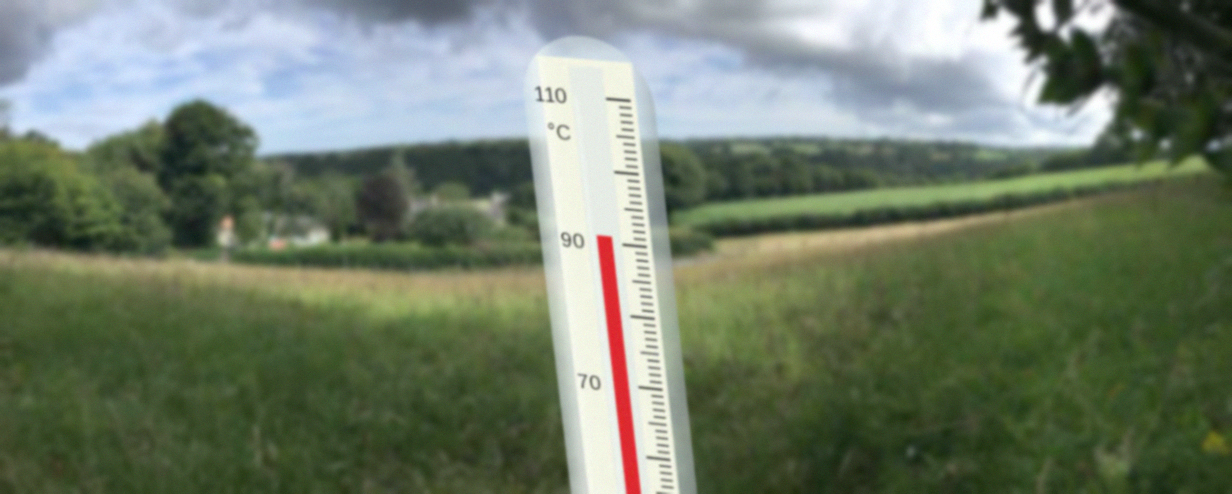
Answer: 91 °C
